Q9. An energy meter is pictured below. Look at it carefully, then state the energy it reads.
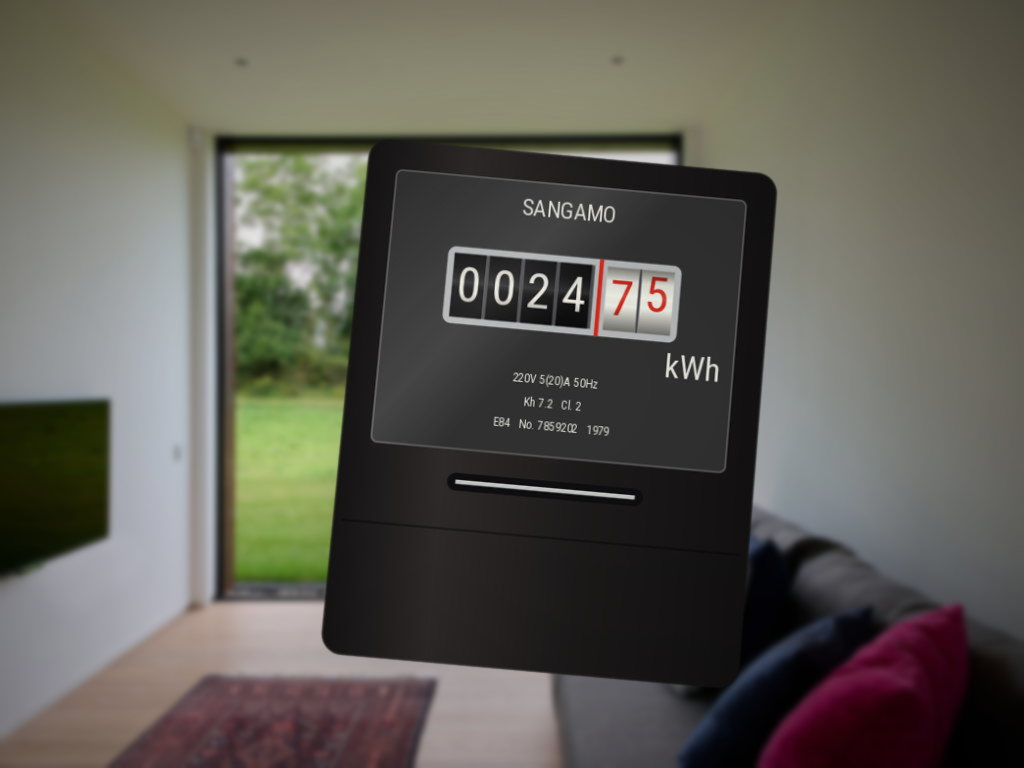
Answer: 24.75 kWh
